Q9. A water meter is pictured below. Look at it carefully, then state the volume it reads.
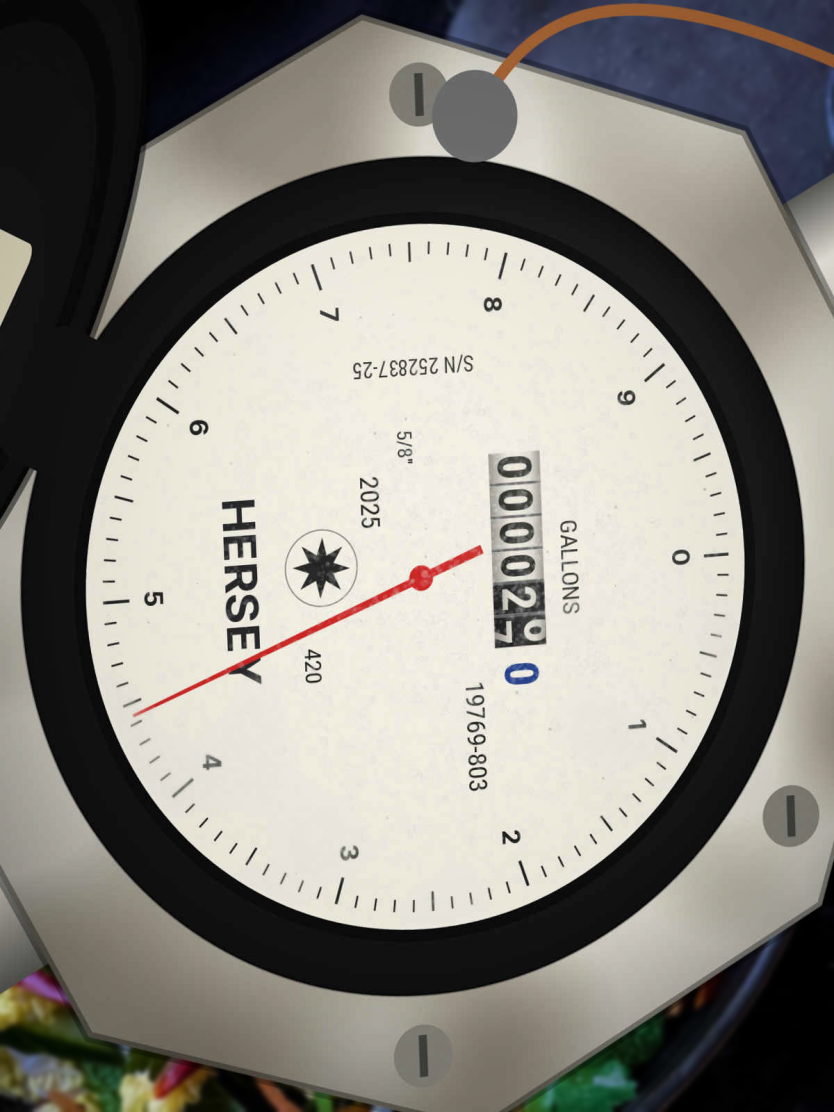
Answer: 264.4 gal
